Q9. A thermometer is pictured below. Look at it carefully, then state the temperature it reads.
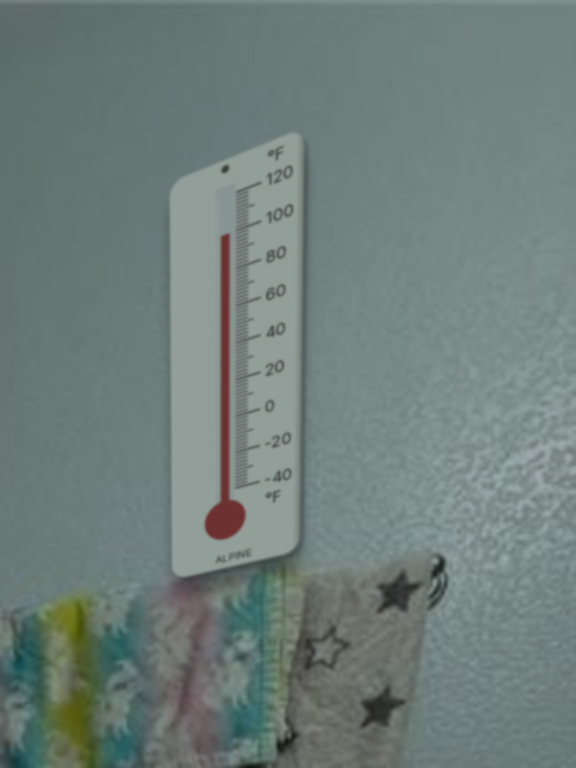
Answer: 100 °F
